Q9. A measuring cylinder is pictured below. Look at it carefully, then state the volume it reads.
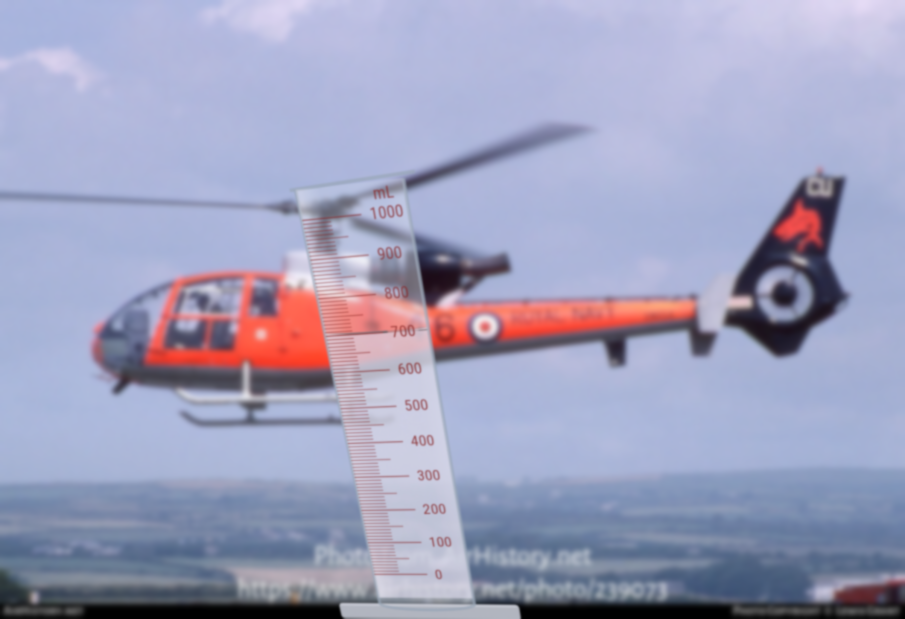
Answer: 700 mL
